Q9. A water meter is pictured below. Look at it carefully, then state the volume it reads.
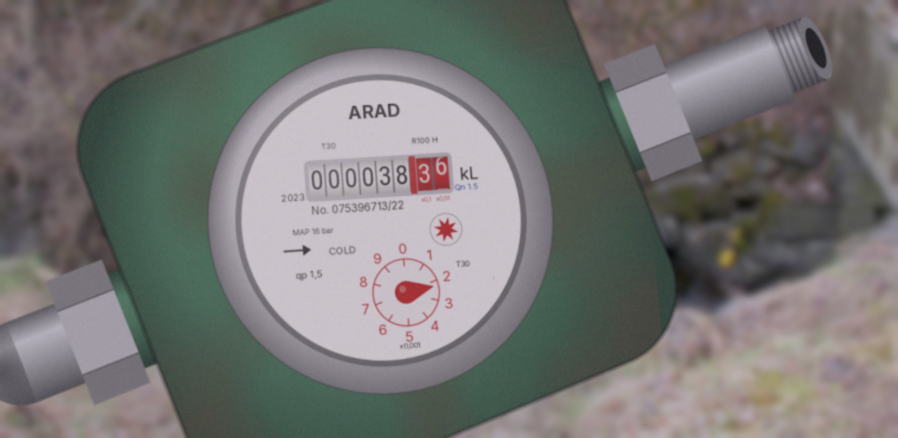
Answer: 38.362 kL
